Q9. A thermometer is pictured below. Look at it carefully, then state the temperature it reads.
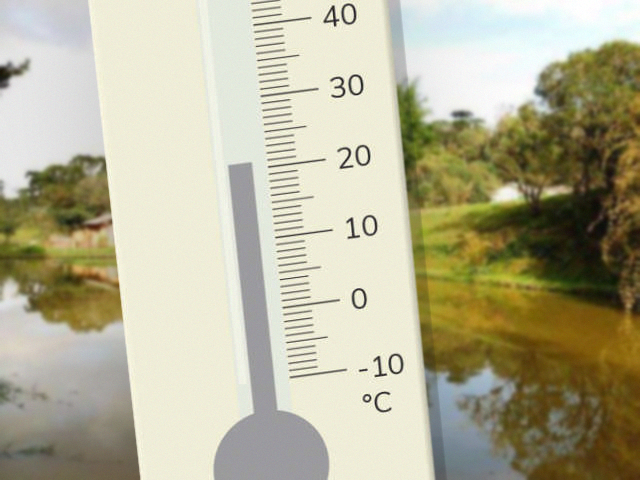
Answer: 21 °C
